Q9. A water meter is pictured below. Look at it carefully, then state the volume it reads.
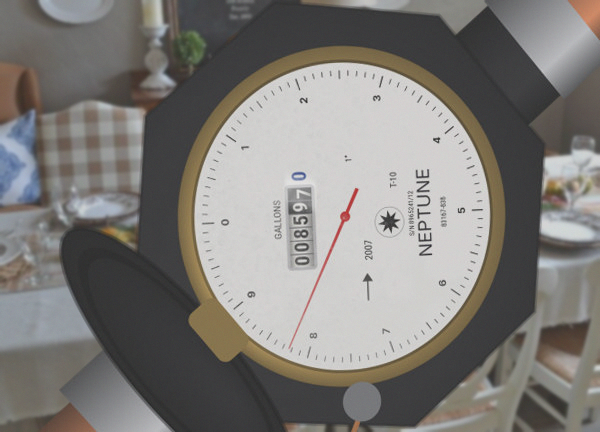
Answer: 85968.2 gal
